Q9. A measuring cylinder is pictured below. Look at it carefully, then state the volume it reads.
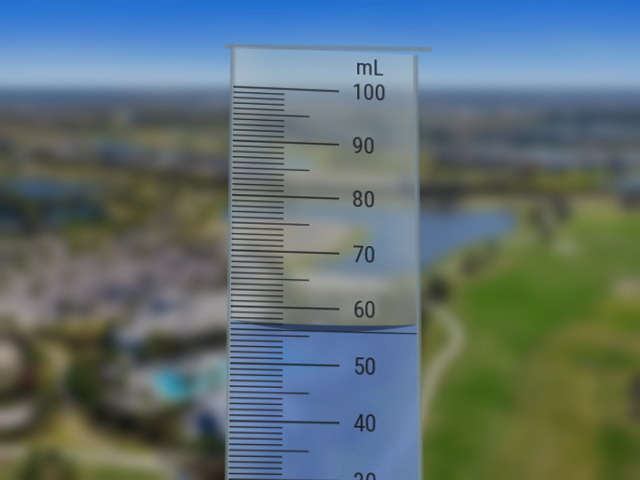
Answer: 56 mL
